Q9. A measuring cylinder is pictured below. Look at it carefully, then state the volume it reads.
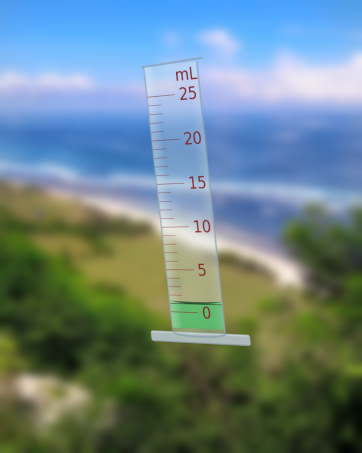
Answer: 1 mL
